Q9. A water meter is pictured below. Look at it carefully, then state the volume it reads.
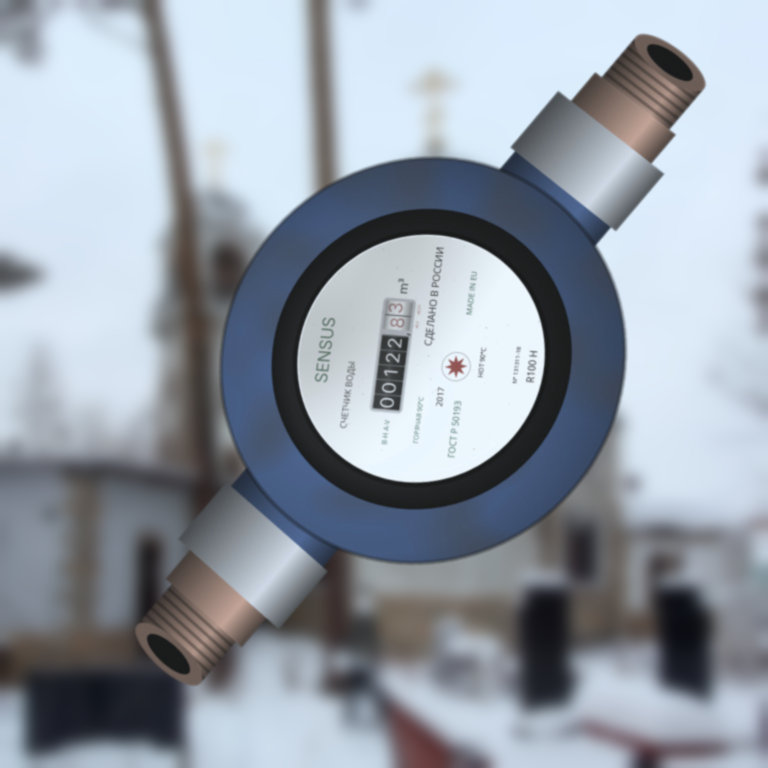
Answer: 122.83 m³
